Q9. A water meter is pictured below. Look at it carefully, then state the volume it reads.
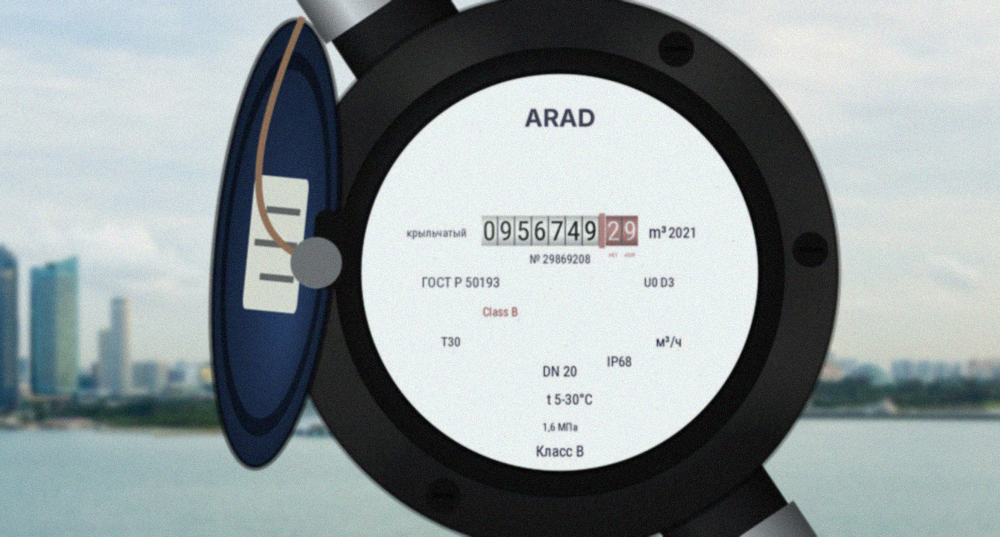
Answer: 956749.29 m³
